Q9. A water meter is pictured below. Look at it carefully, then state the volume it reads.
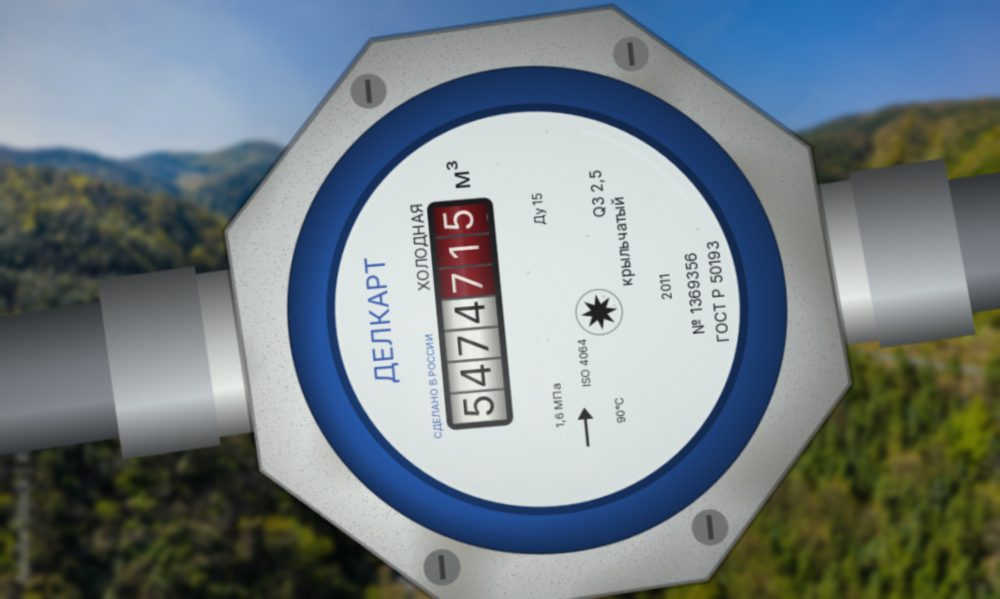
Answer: 5474.715 m³
